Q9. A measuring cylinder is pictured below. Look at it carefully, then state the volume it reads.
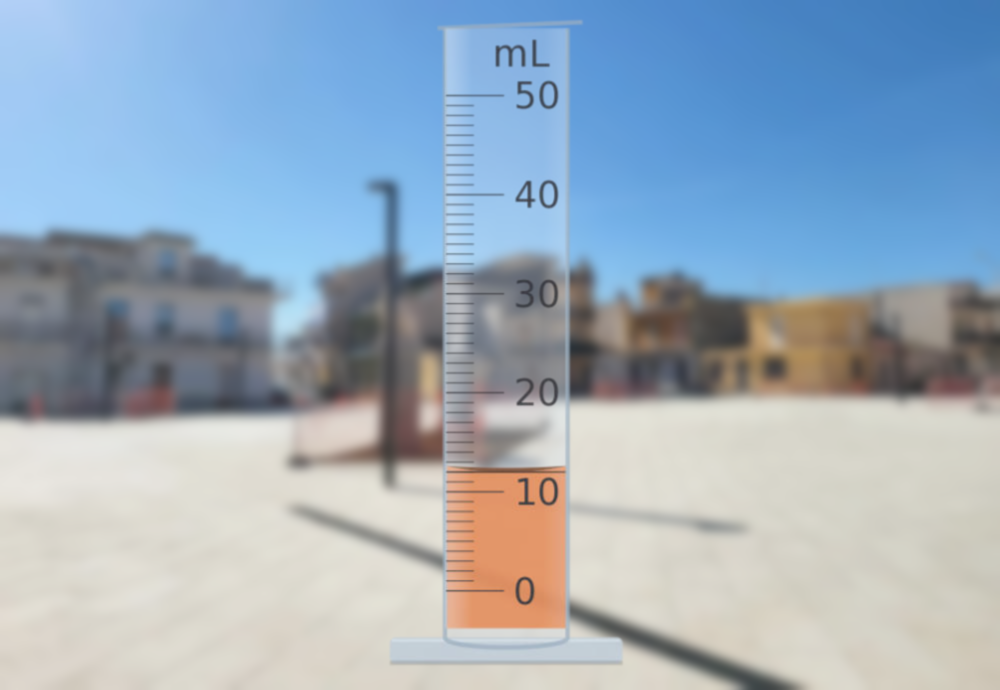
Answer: 12 mL
